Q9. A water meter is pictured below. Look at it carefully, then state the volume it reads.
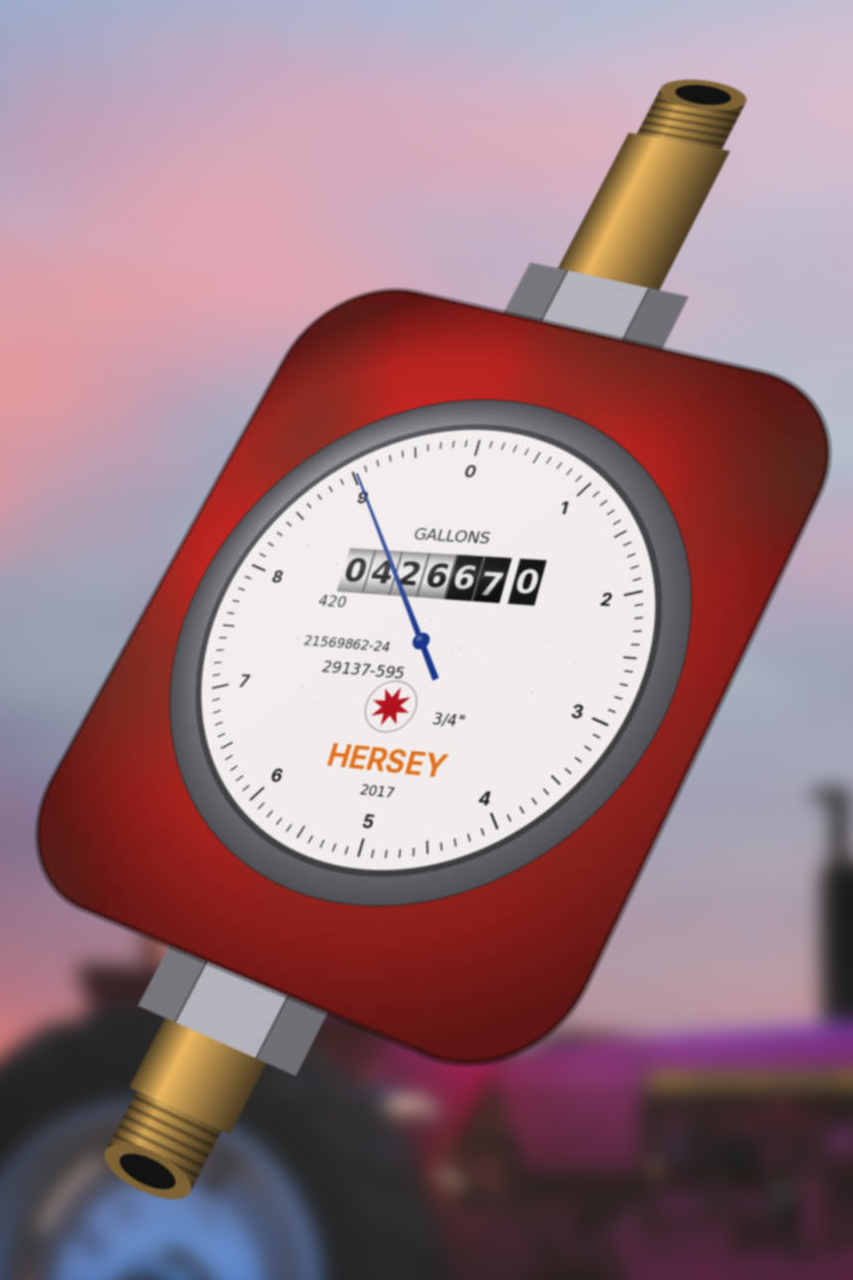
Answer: 426669.0 gal
